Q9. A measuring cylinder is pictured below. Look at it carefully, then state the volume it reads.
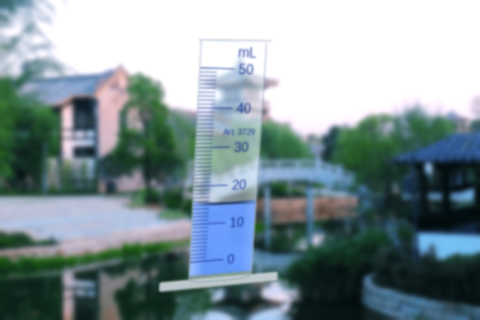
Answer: 15 mL
